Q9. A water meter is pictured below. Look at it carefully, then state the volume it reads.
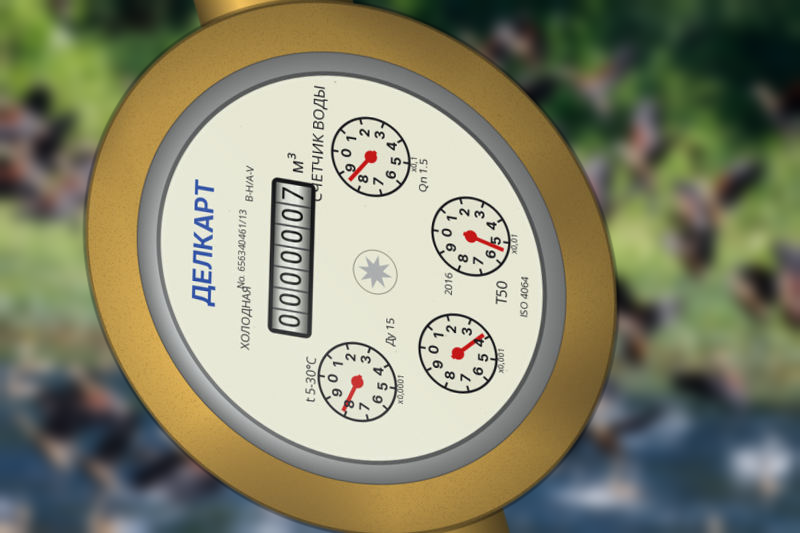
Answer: 7.8538 m³
